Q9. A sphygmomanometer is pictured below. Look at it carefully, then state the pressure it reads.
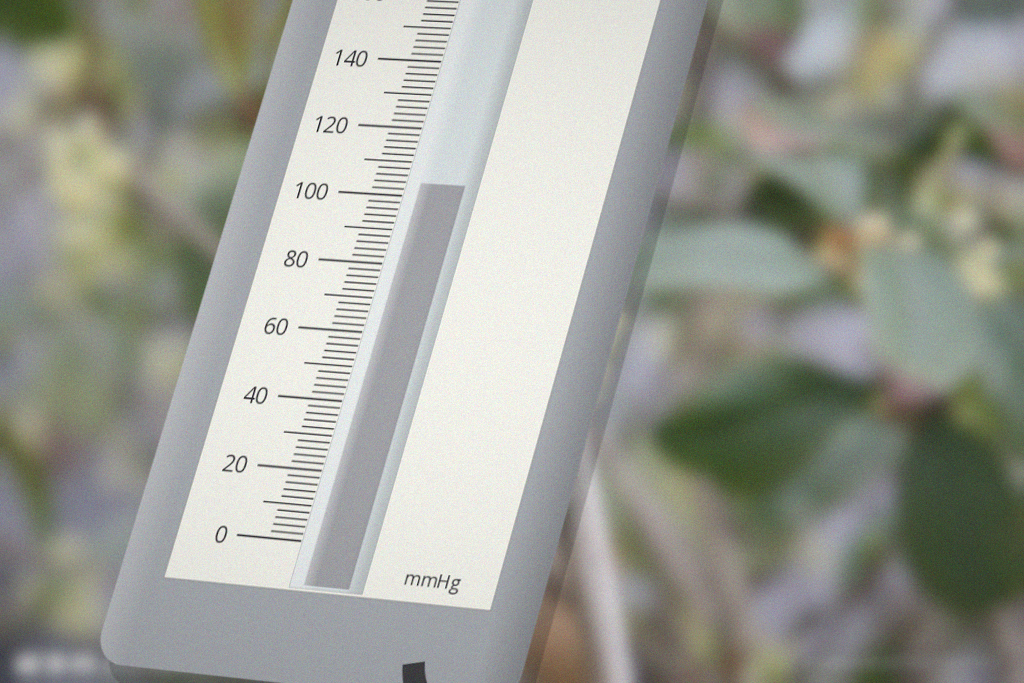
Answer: 104 mmHg
